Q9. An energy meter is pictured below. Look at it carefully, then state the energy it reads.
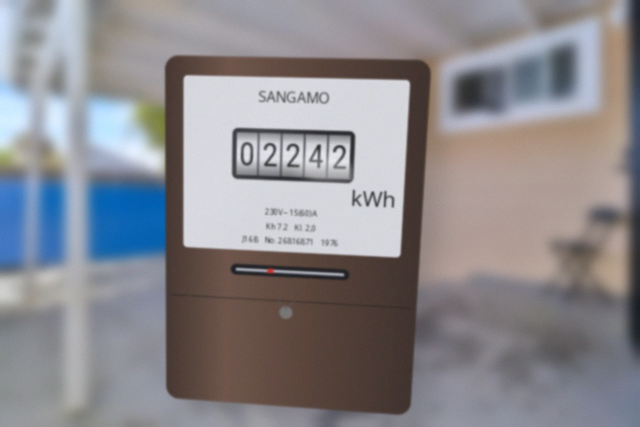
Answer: 2242 kWh
